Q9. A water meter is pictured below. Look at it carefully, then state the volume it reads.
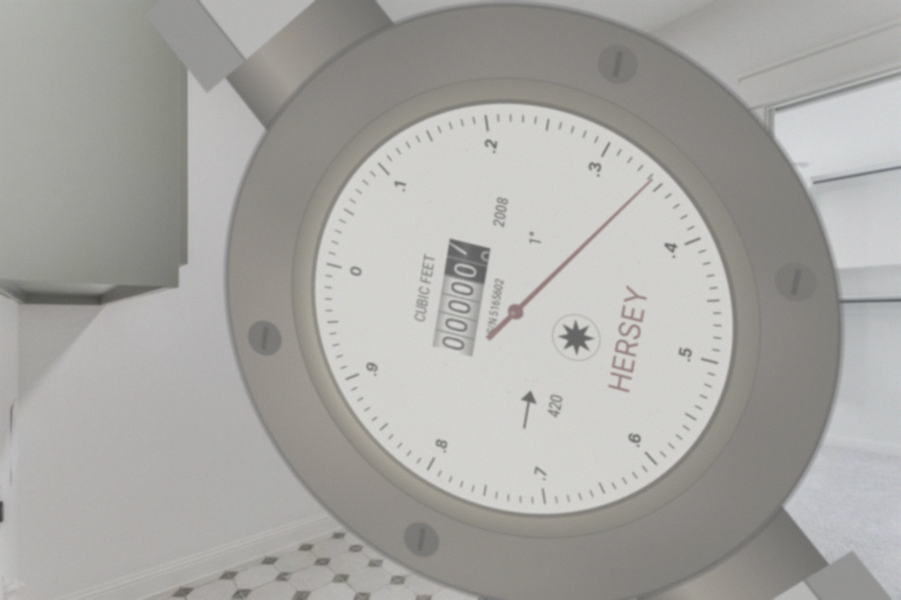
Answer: 7.34 ft³
